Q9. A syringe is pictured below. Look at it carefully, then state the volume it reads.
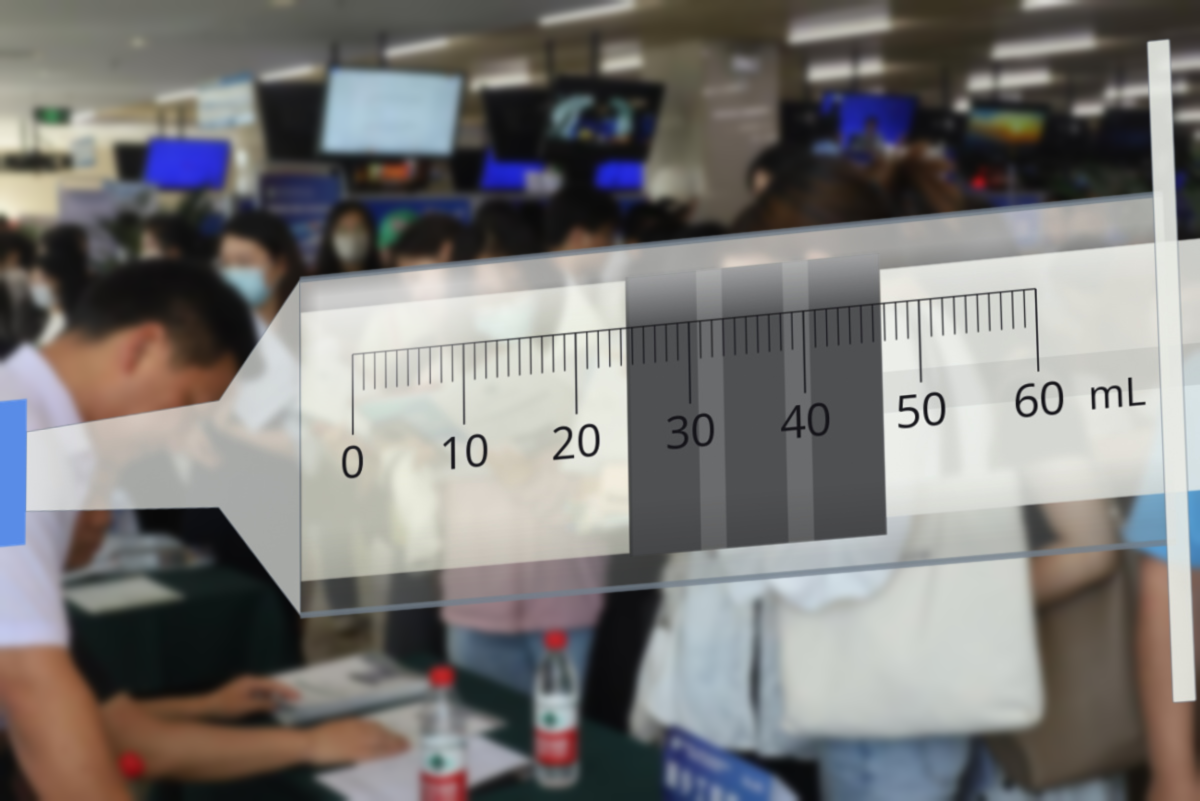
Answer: 24.5 mL
